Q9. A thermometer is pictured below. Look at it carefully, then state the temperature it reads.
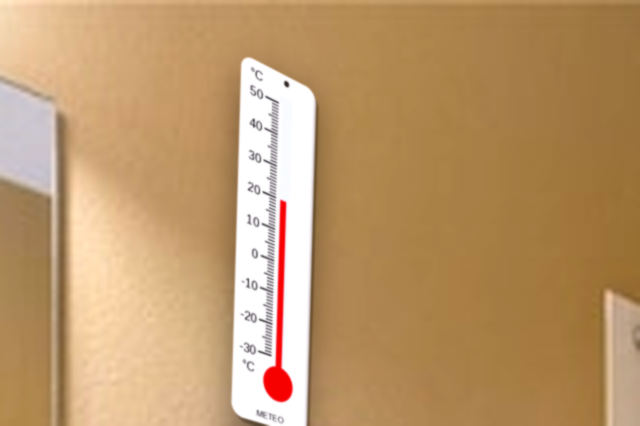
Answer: 20 °C
